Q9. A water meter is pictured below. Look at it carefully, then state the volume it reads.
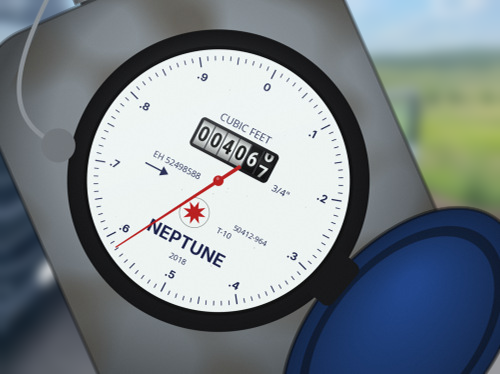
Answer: 4066.58 ft³
